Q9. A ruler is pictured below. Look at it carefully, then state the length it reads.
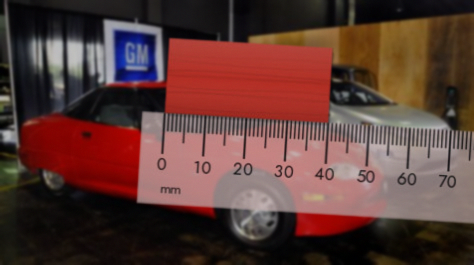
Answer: 40 mm
